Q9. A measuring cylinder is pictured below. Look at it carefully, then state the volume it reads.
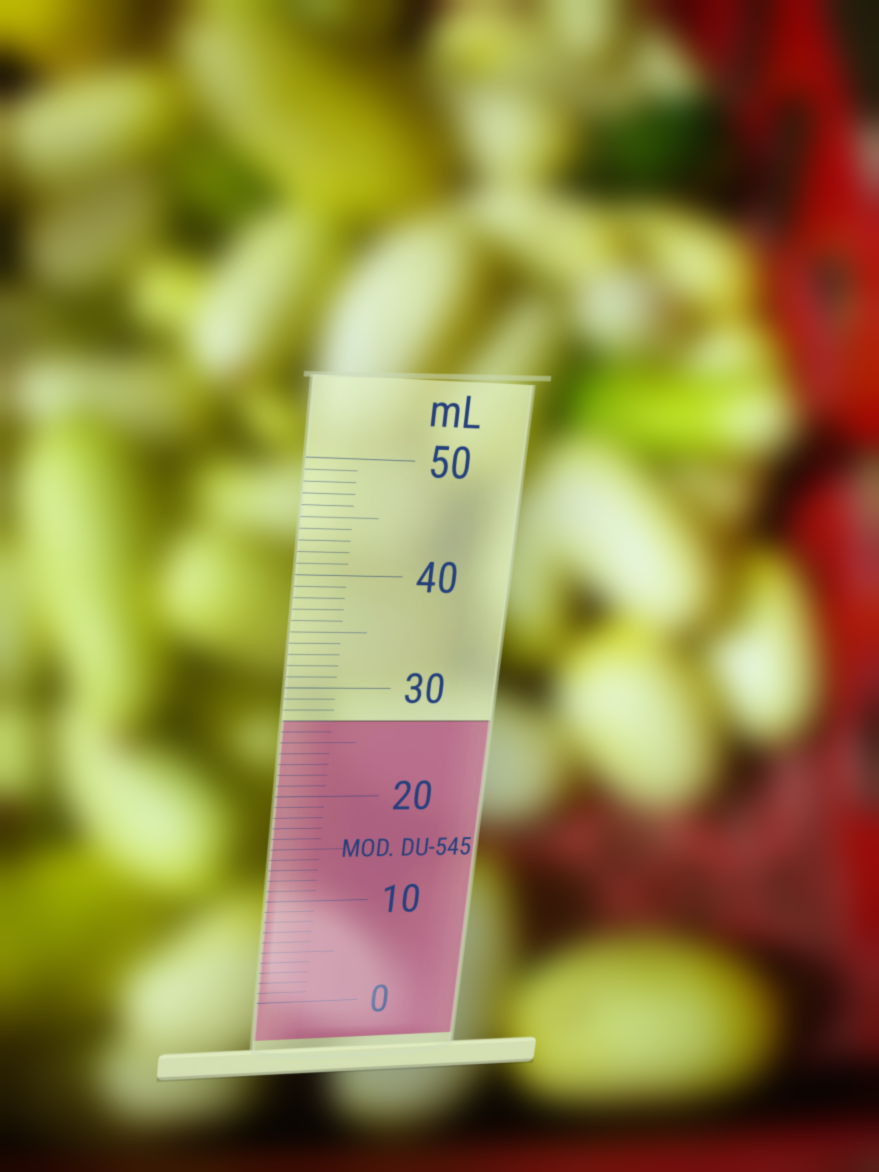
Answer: 27 mL
